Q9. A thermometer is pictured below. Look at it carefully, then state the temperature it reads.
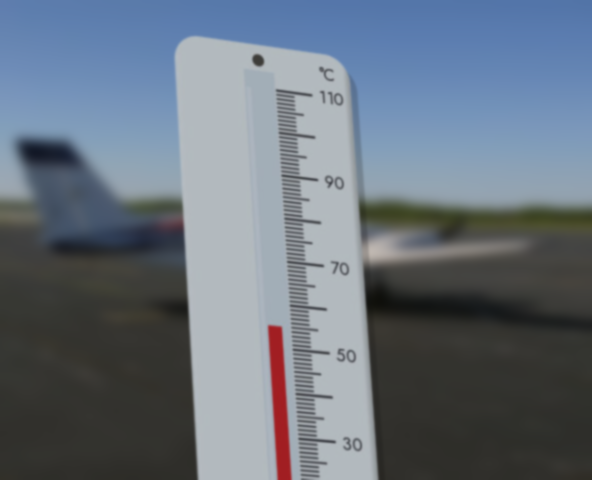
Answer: 55 °C
